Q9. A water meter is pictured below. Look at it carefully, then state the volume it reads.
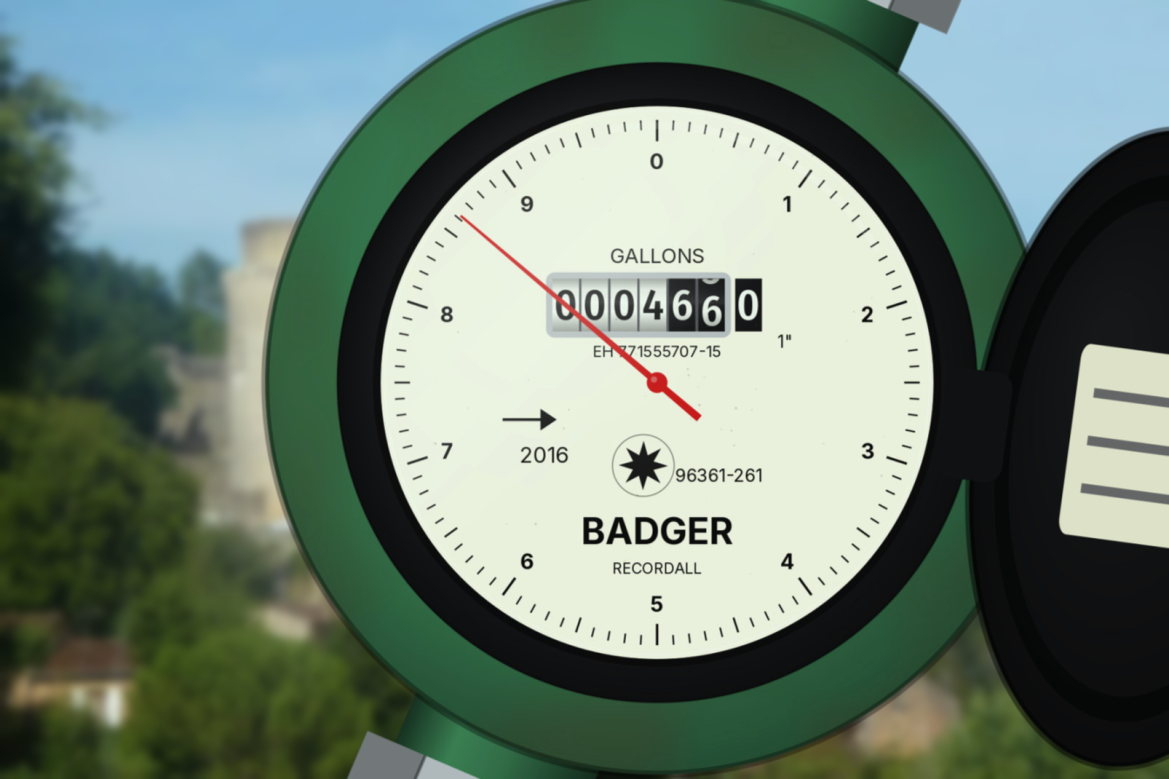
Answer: 4658.6 gal
